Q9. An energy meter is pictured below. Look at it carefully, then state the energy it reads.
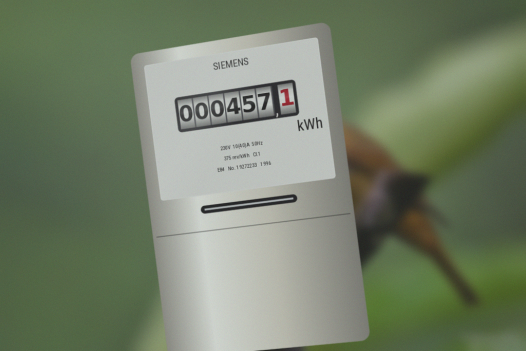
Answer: 457.1 kWh
